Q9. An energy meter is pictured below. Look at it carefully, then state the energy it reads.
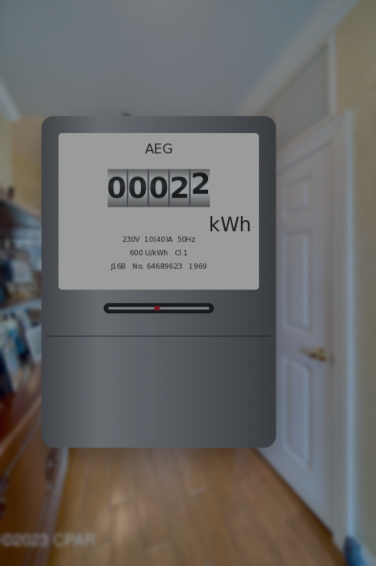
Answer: 22 kWh
